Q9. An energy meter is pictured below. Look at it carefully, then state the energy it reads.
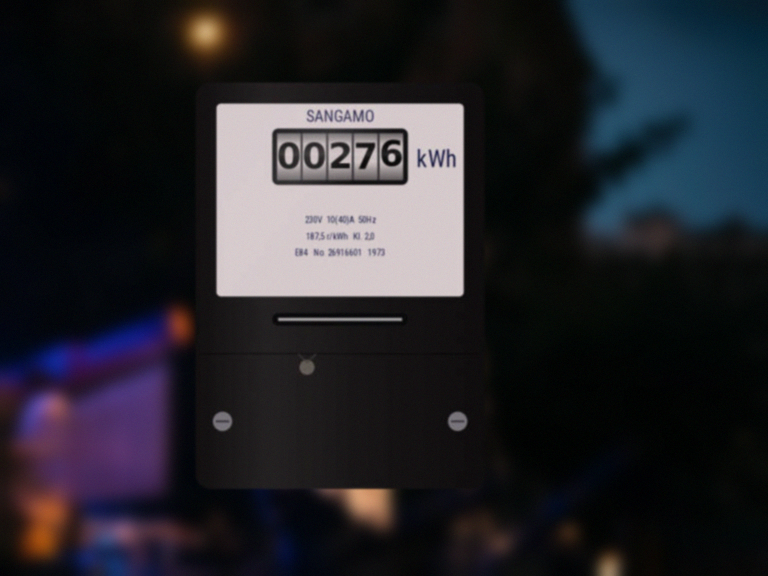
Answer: 276 kWh
